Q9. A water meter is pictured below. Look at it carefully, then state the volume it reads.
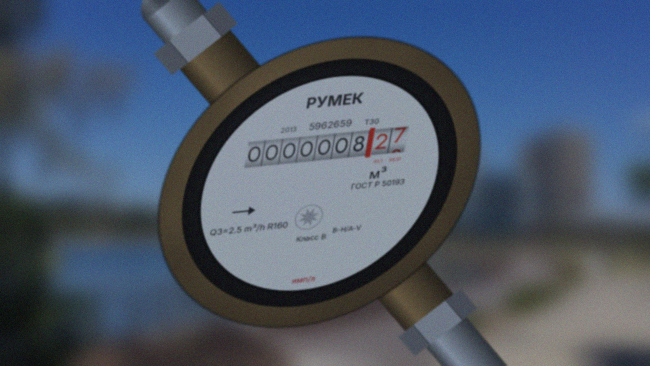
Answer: 8.27 m³
